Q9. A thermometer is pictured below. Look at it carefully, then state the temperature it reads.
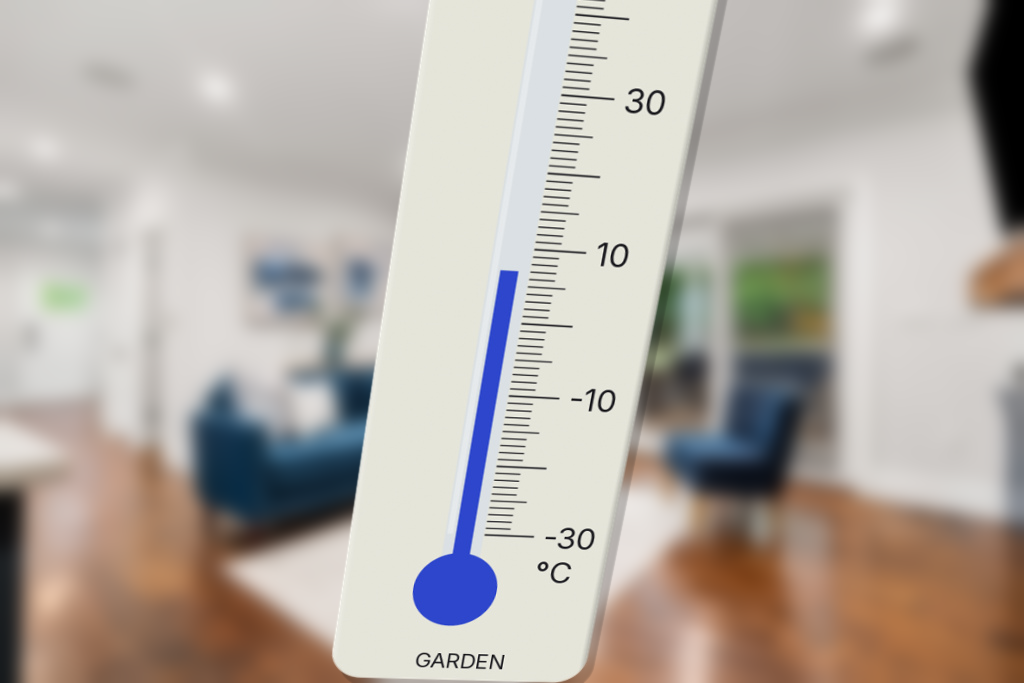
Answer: 7 °C
